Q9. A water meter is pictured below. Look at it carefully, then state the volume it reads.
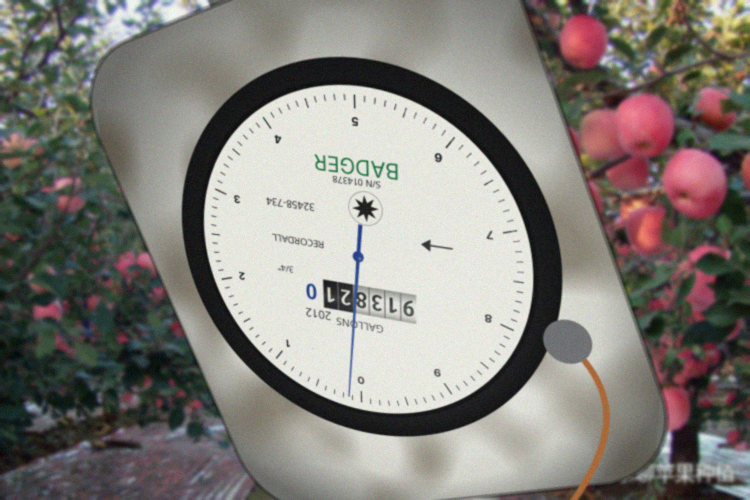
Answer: 9138210.1 gal
